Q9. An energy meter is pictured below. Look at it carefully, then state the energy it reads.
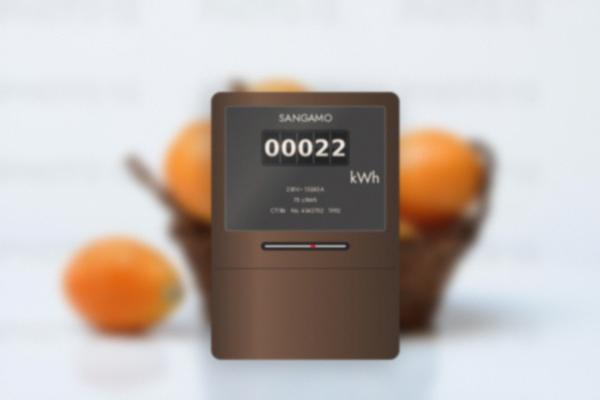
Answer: 22 kWh
